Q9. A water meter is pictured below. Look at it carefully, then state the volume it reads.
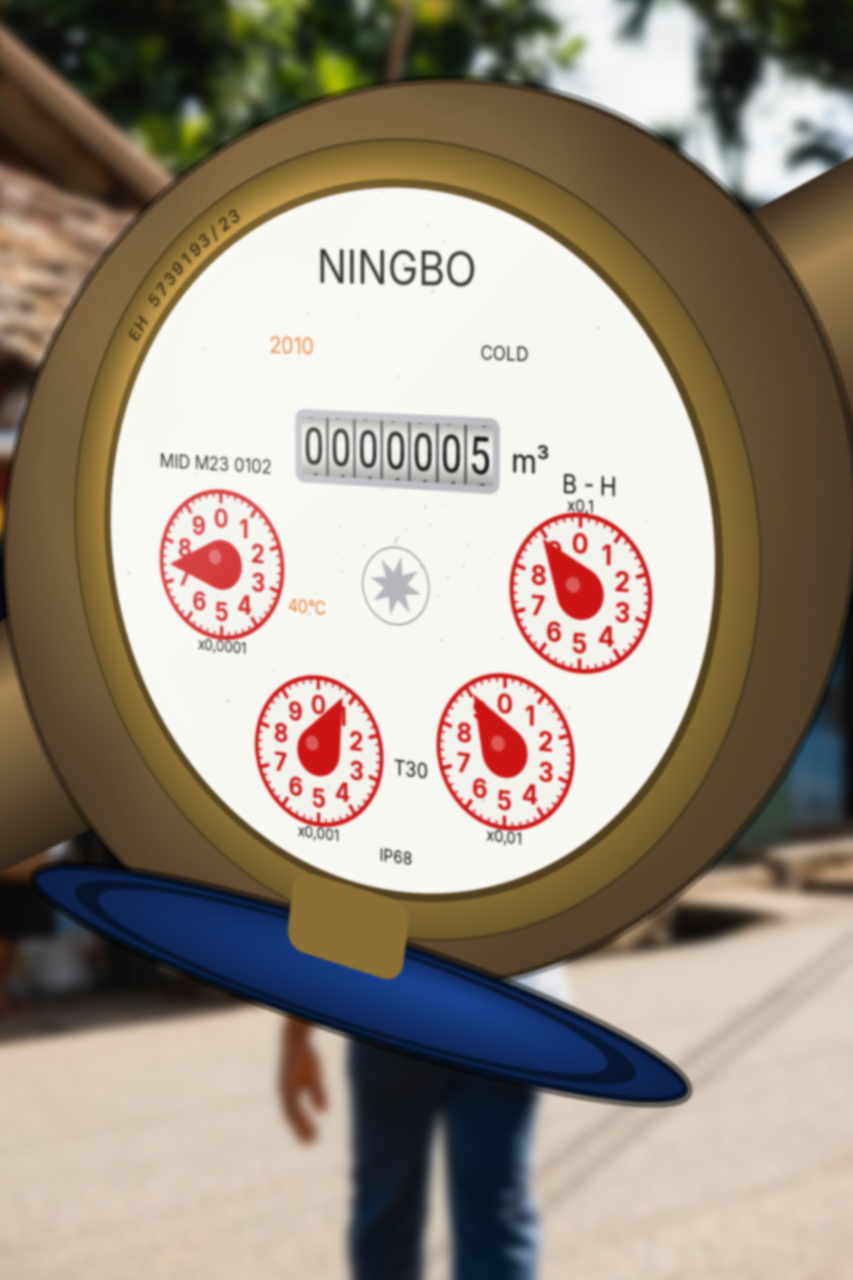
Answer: 5.8907 m³
